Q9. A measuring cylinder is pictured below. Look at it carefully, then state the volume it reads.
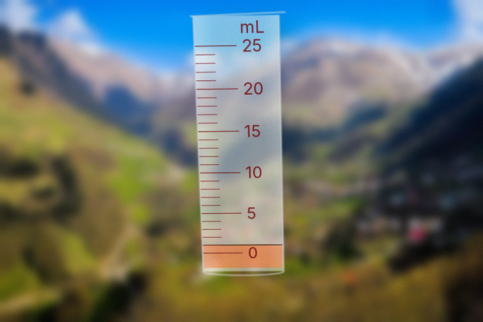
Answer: 1 mL
